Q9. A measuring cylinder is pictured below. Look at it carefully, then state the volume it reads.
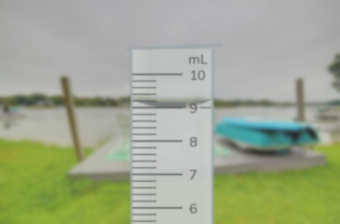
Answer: 9 mL
